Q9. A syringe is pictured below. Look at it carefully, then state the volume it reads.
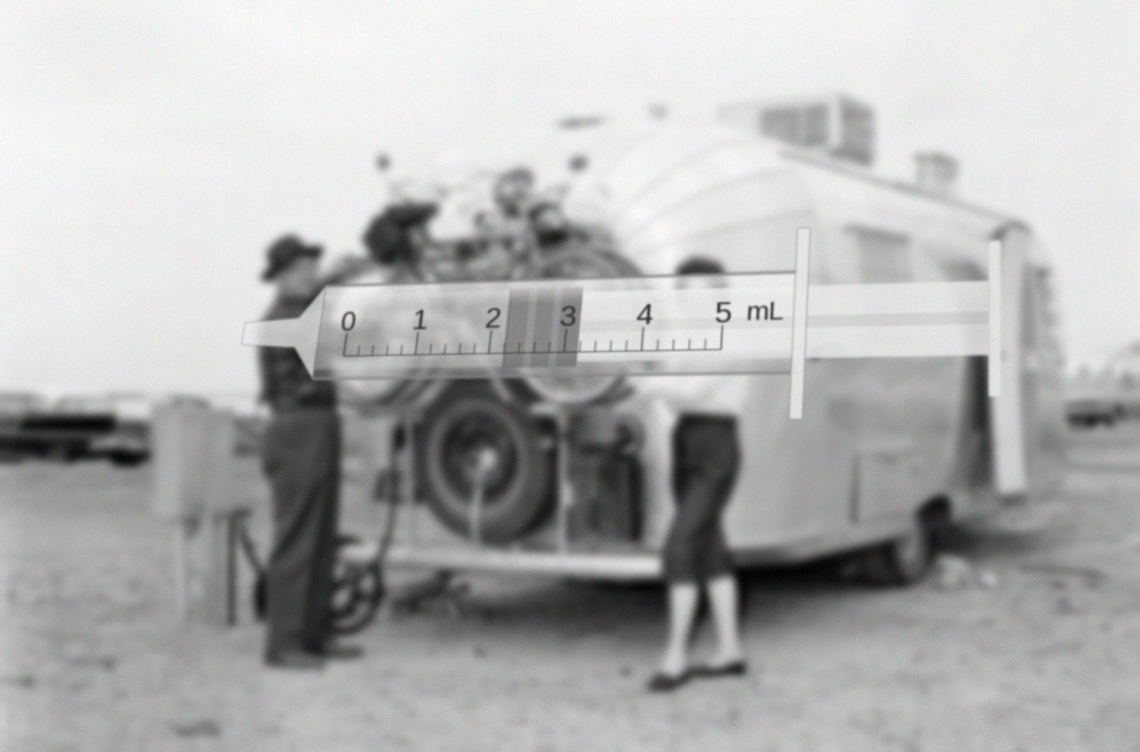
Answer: 2.2 mL
